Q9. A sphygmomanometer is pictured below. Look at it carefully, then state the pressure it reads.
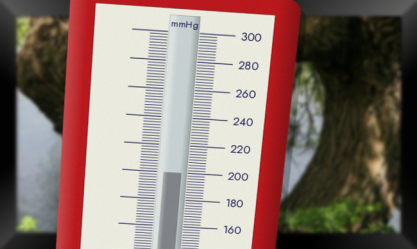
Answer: 200 mmHg
